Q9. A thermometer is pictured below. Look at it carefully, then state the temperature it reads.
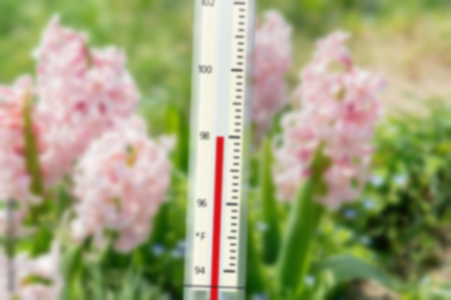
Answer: 98 °F
